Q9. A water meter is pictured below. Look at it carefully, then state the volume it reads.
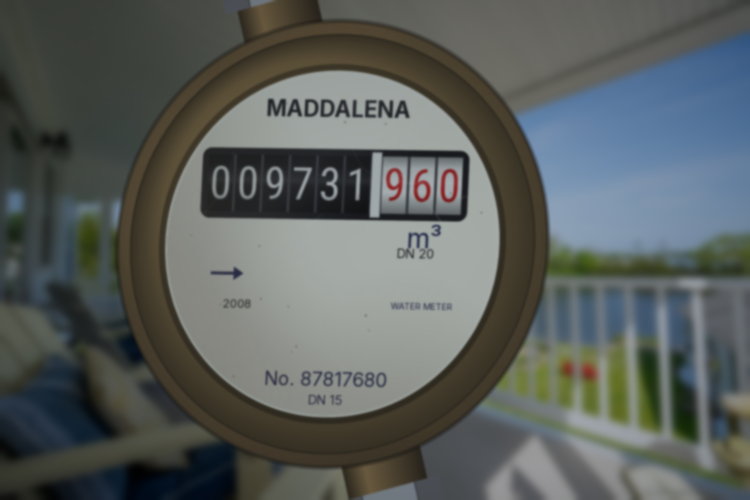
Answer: 9731.960 m³
